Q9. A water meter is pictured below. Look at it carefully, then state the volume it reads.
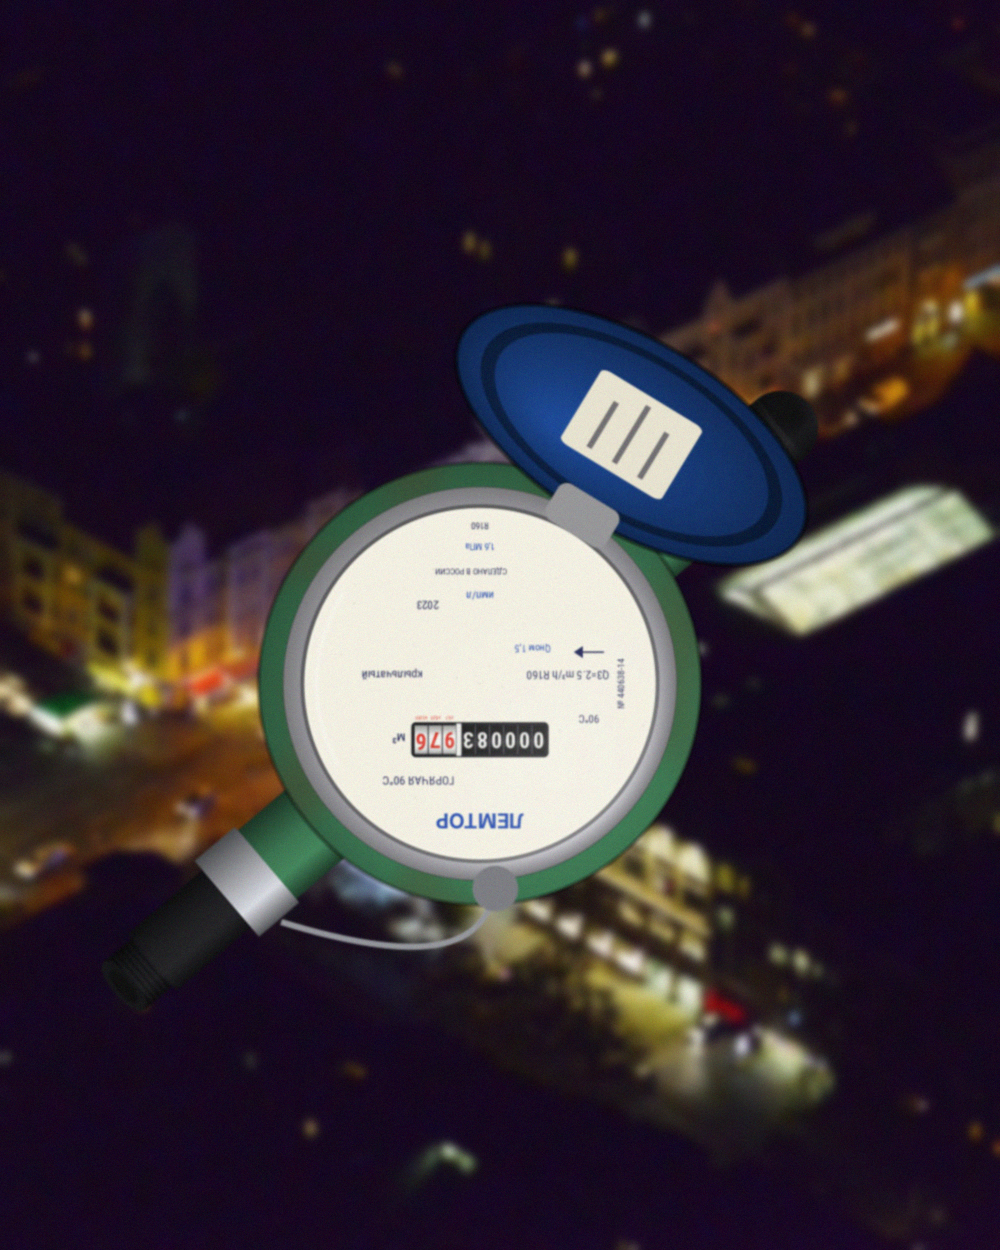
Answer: 83.976 m³
